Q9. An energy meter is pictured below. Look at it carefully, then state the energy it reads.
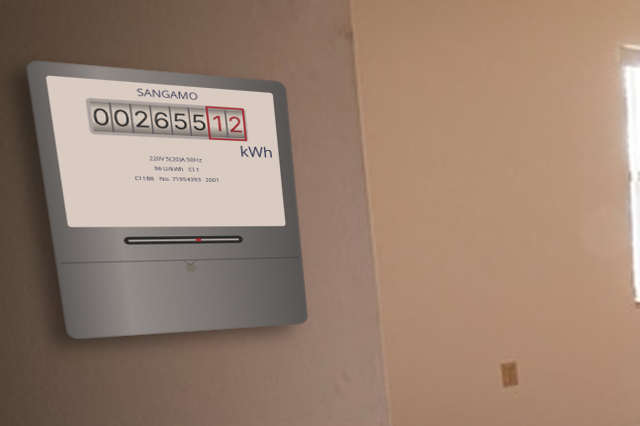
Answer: 2655.12 kWh
